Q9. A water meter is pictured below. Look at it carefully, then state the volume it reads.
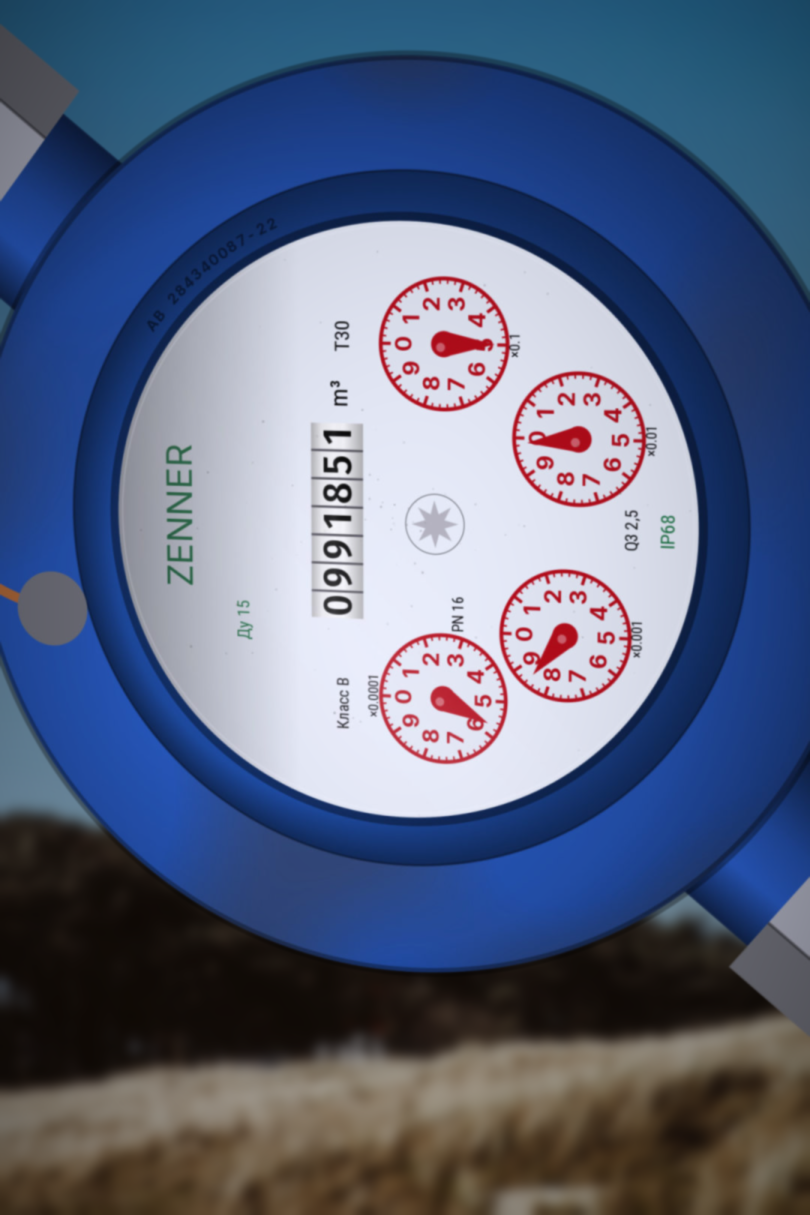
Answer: 991851.4985 m³
